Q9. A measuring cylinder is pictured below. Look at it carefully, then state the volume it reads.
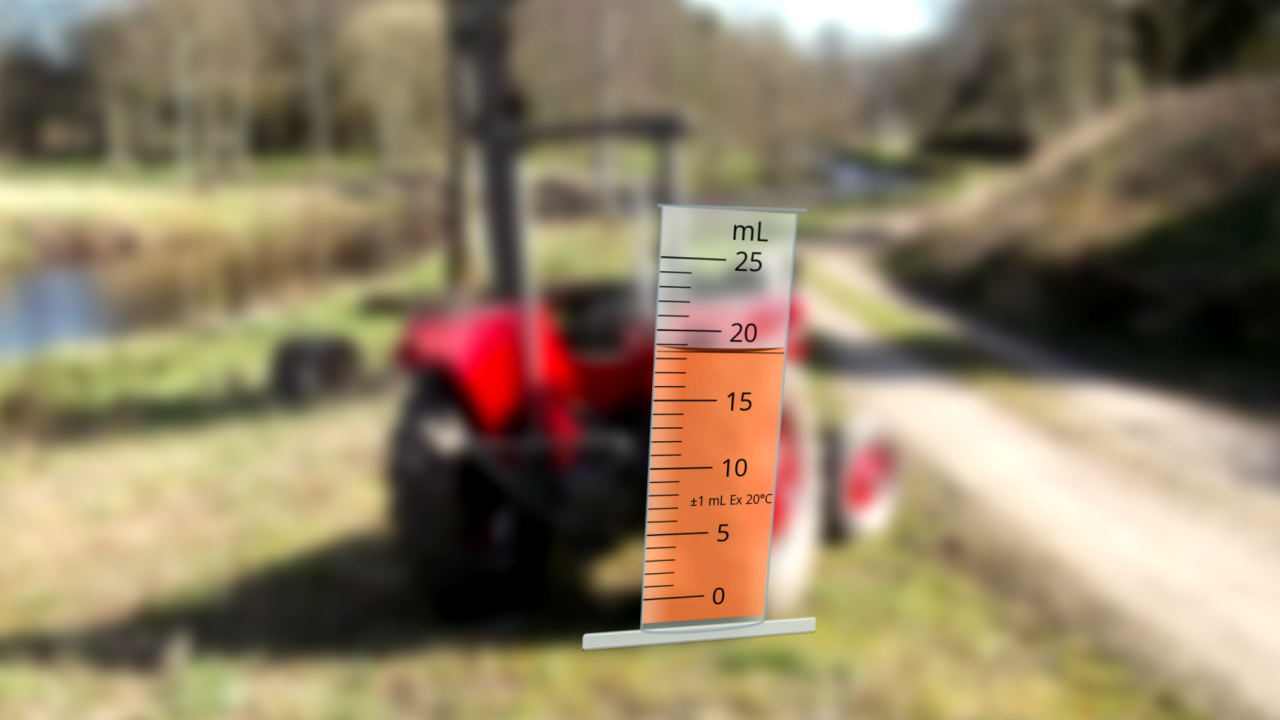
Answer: 18.5 mL
